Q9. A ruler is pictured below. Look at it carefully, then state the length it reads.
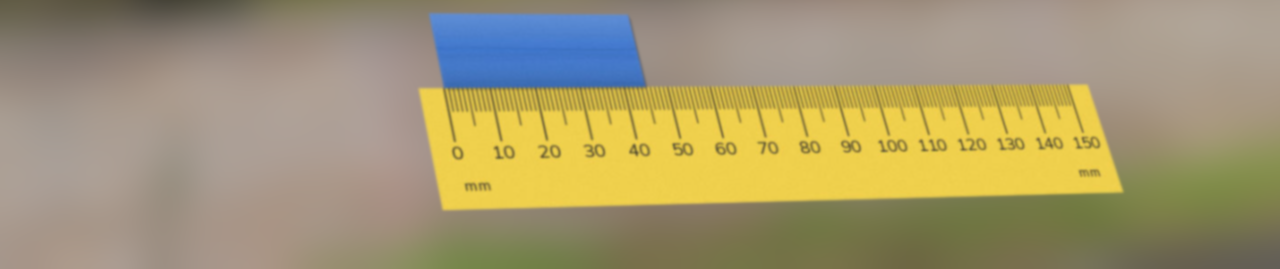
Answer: 45 mm
